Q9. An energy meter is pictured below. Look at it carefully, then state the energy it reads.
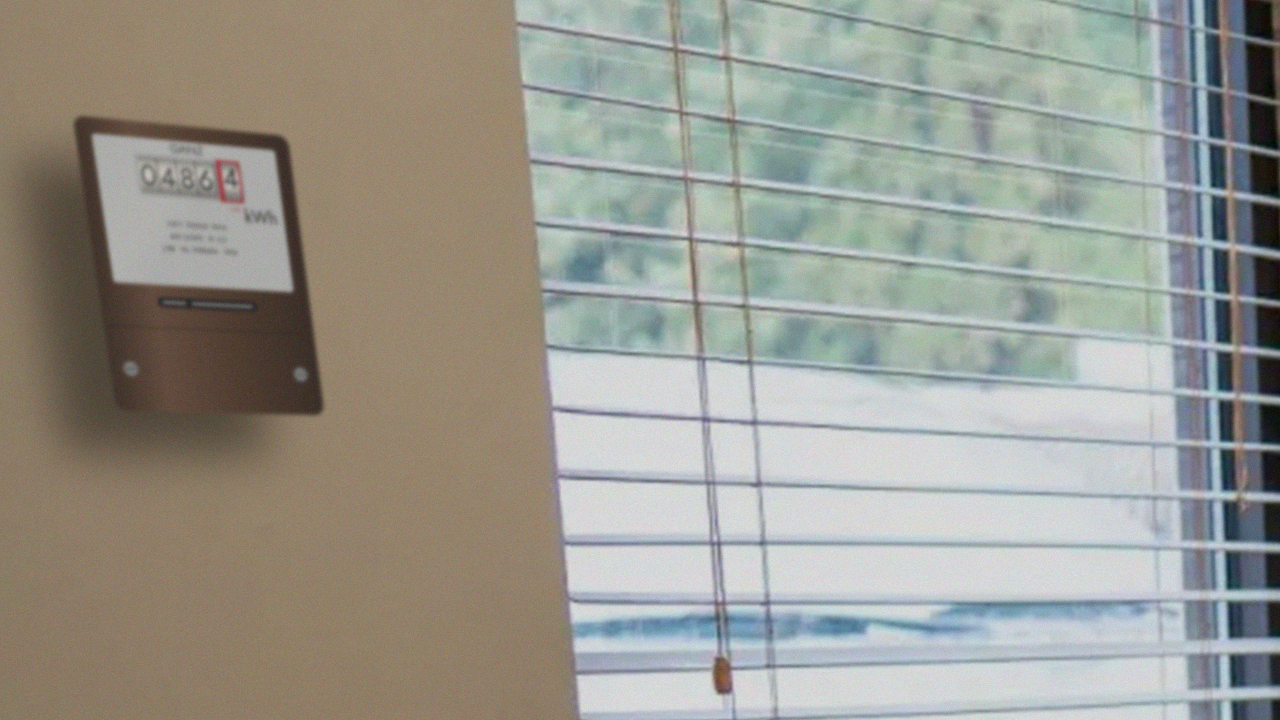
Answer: 486.4 kWh
